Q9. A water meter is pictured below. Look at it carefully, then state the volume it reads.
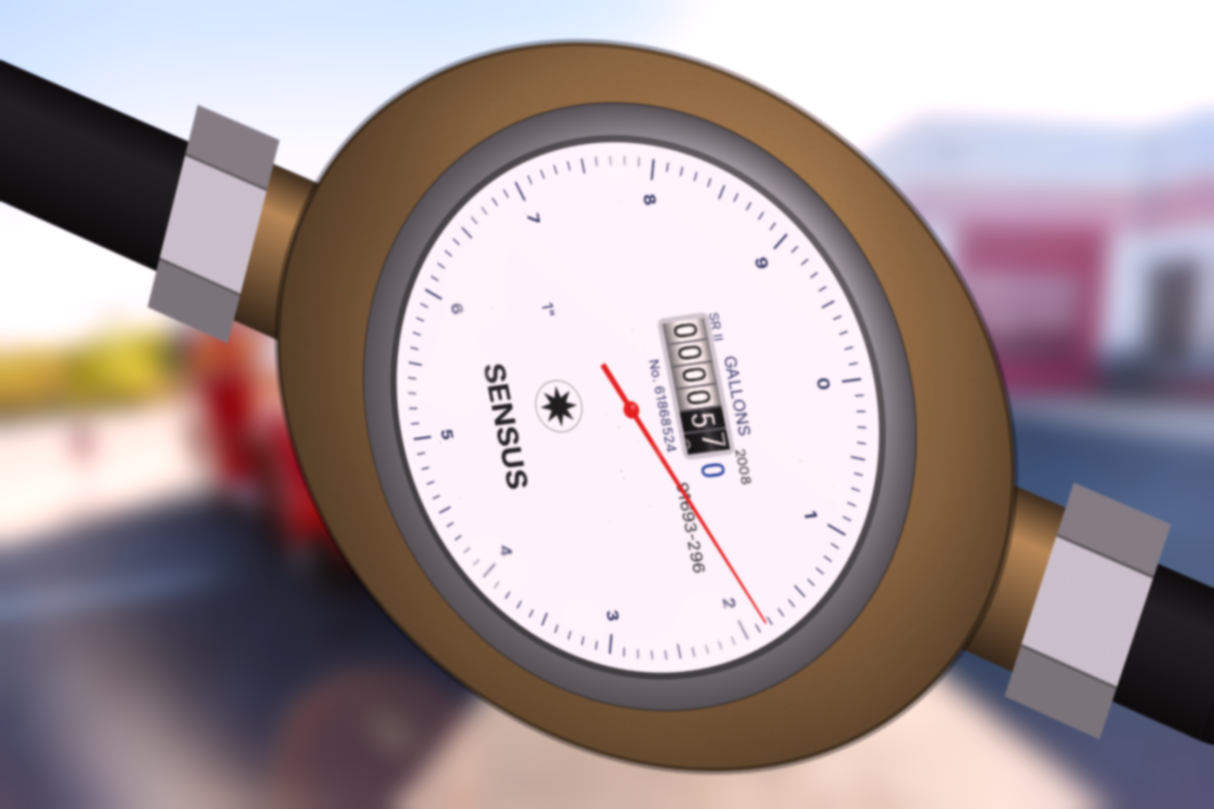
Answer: 571.8 gal
